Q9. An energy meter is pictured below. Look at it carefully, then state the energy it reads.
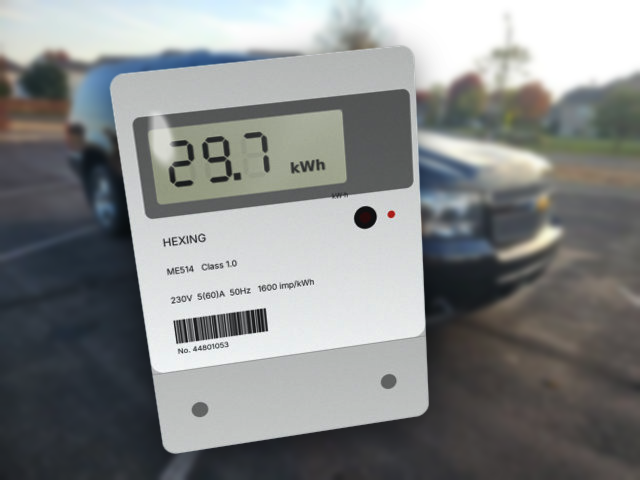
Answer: 29.7 kWh
